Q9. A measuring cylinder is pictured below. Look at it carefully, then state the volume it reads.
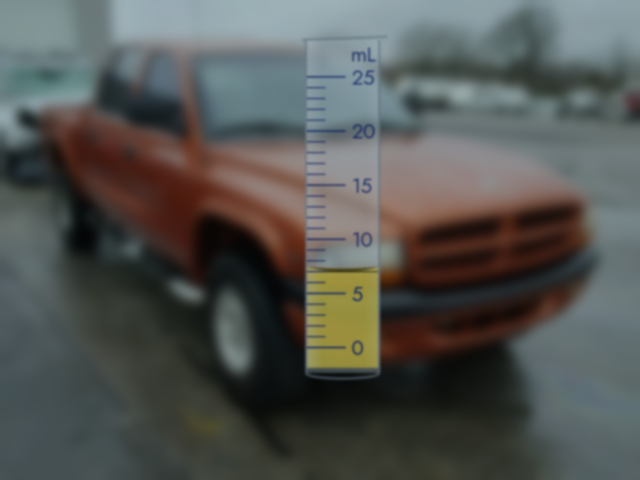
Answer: 7 mL
